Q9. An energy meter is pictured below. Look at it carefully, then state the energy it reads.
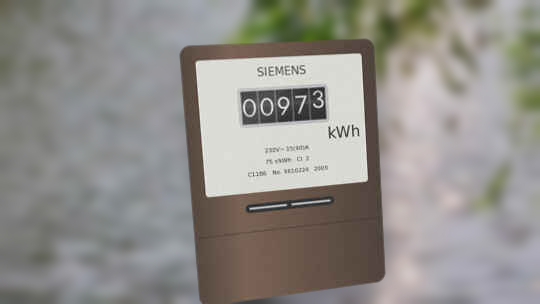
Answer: 973 kWh
